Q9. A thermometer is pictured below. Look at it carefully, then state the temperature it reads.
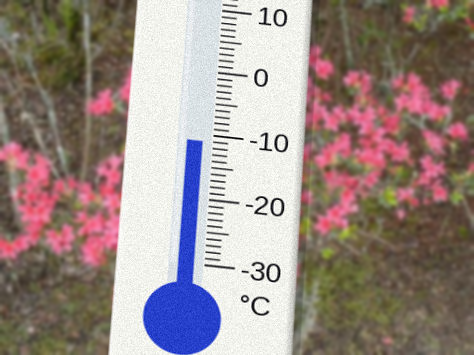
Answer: -11 °C
